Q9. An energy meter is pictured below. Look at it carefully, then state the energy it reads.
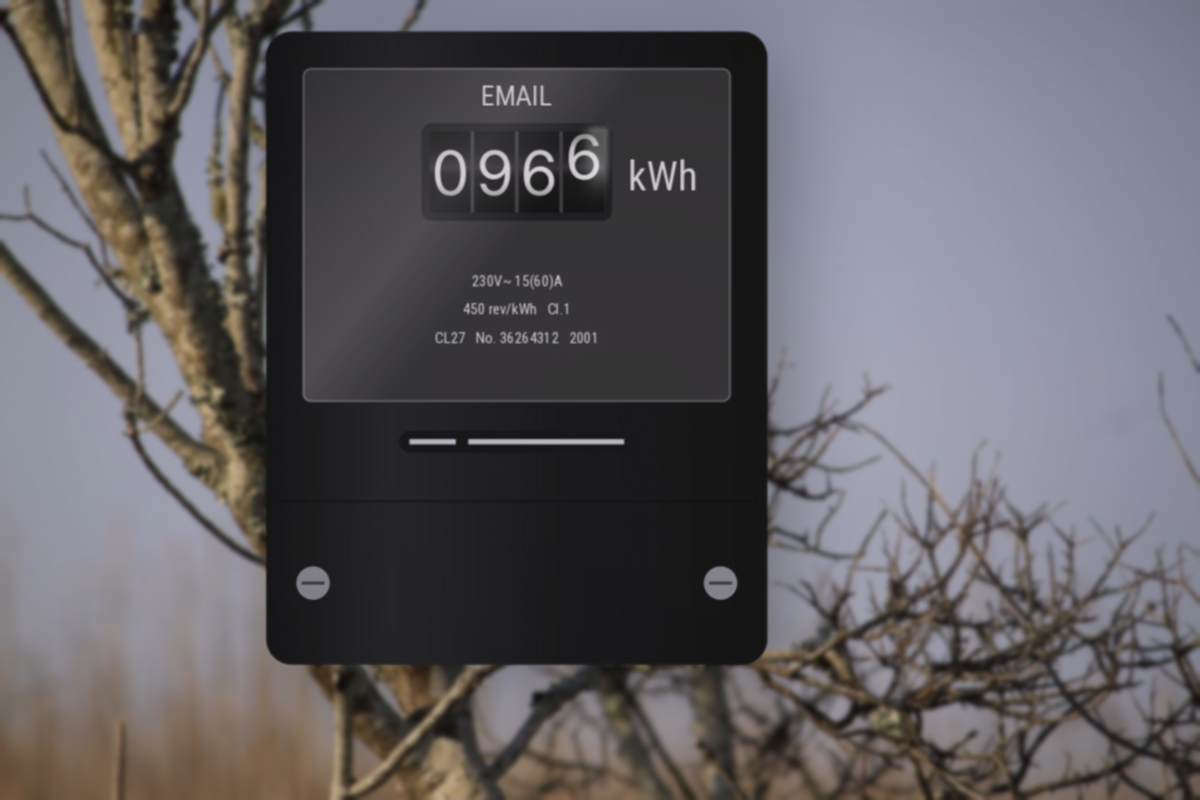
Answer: 966 kWh
